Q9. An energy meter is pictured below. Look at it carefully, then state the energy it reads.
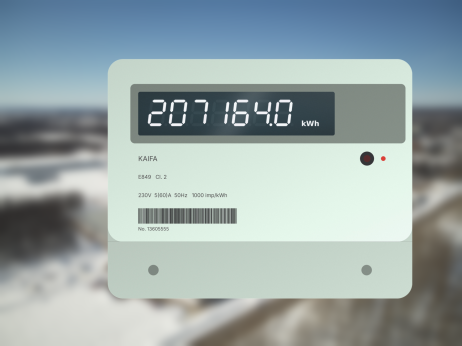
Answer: 207164.0 kWh
